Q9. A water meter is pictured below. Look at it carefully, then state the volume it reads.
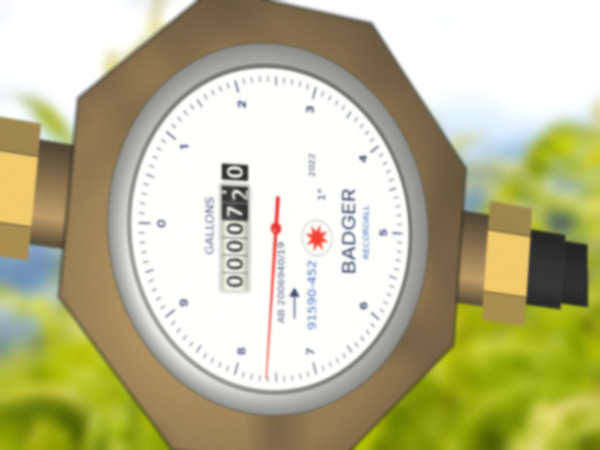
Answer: 717.6 gal
